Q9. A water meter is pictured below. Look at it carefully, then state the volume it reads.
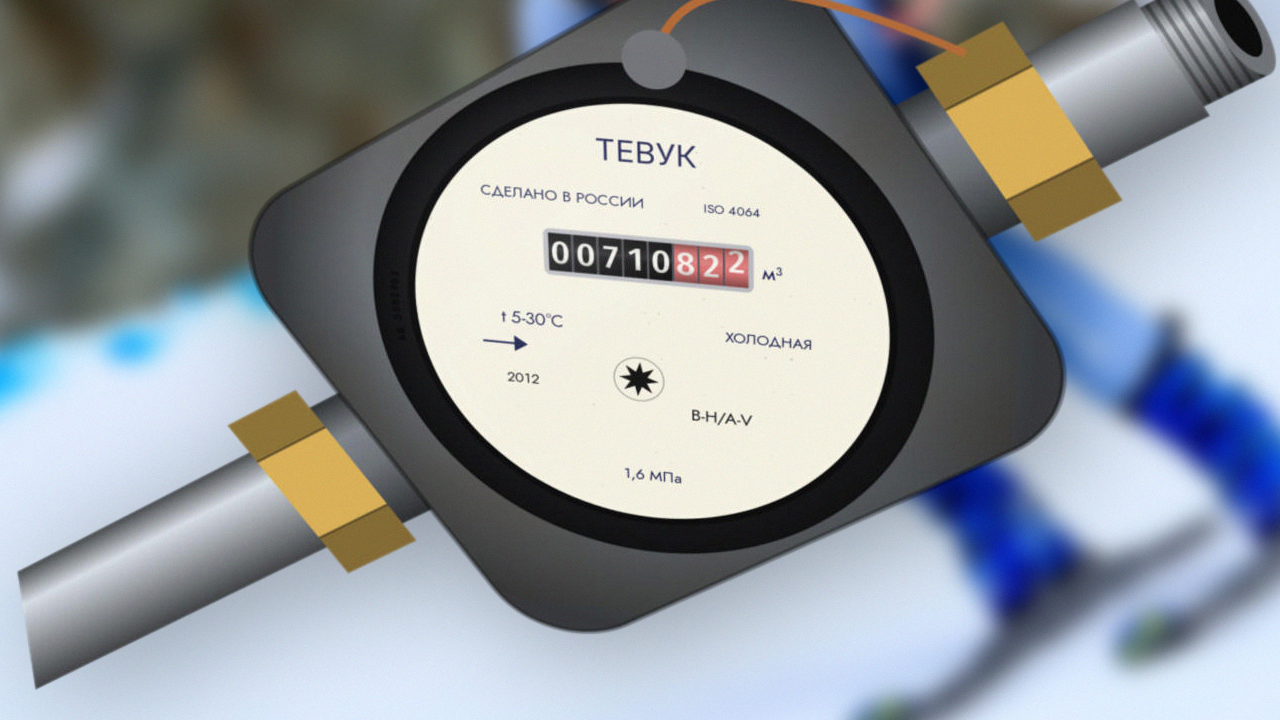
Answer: 710.822 m³
